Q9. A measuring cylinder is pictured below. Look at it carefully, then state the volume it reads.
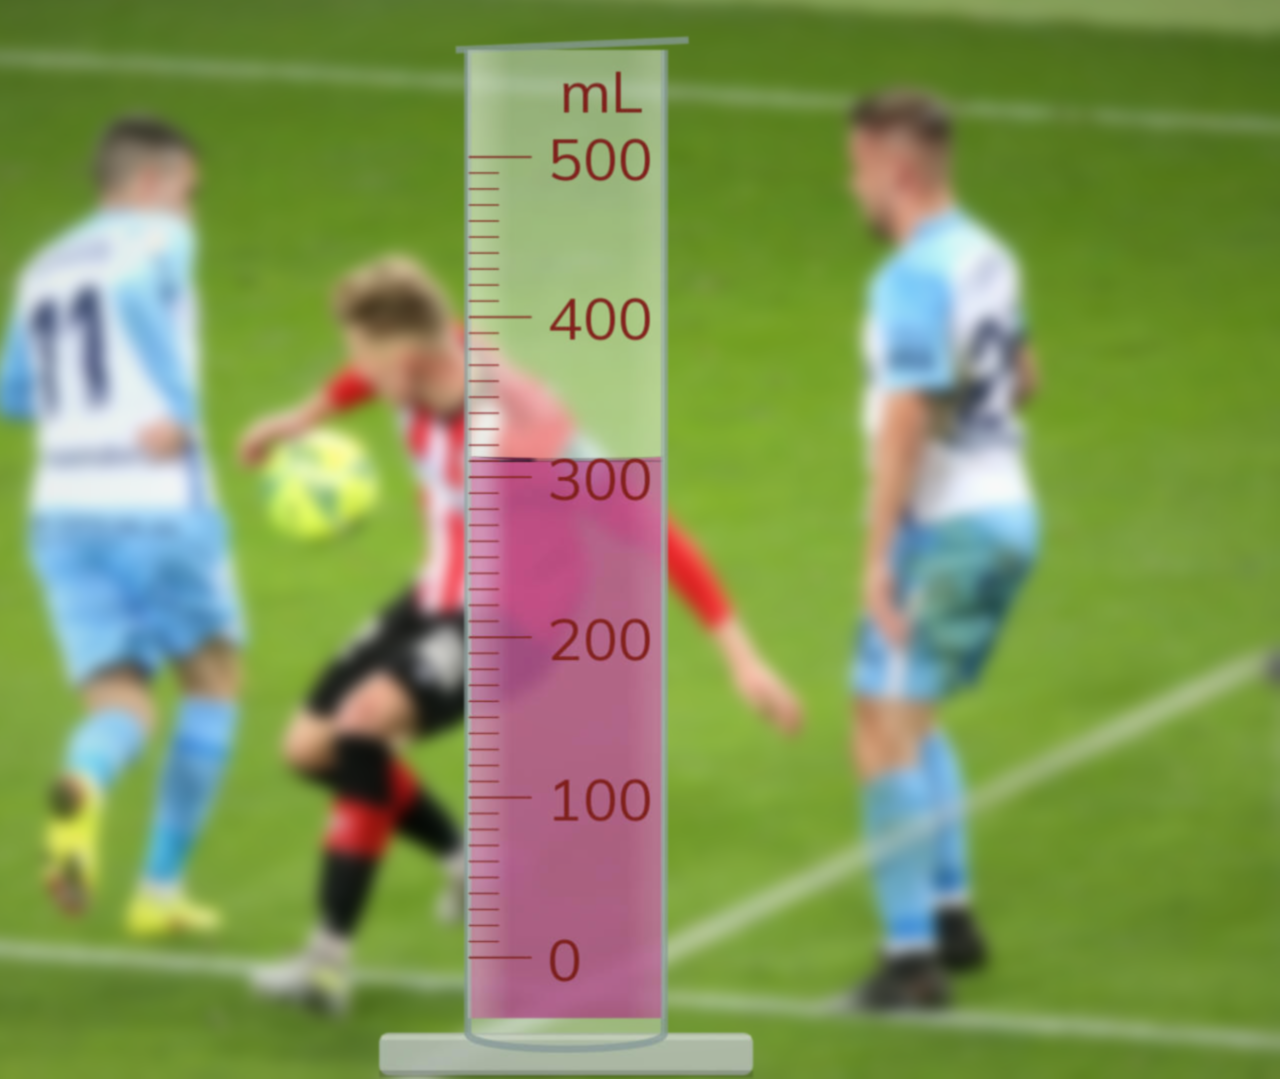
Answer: 310 mL
